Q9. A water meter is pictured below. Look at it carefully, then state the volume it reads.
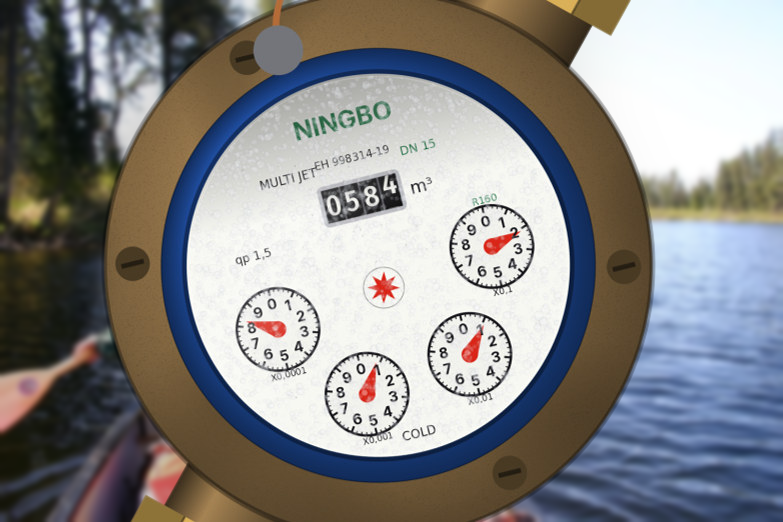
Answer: 584.2108 m³
